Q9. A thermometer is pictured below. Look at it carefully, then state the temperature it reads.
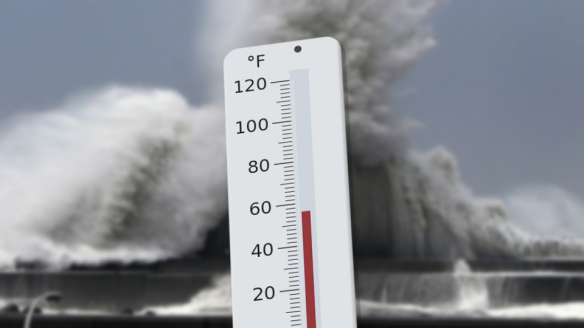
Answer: 56 °F
